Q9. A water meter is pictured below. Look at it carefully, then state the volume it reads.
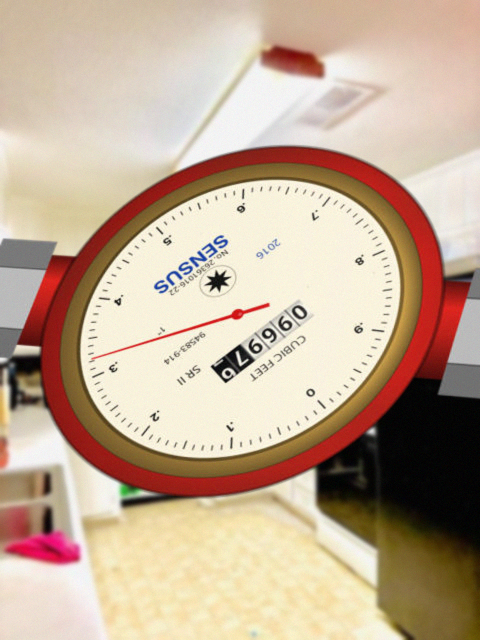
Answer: 96976.32 ft³
